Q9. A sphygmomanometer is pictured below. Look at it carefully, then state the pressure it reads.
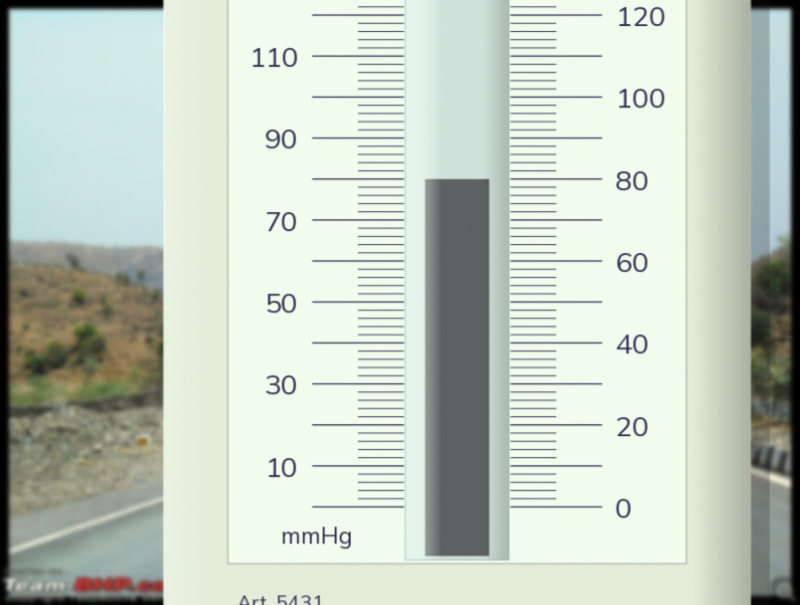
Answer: 80 mmHg
